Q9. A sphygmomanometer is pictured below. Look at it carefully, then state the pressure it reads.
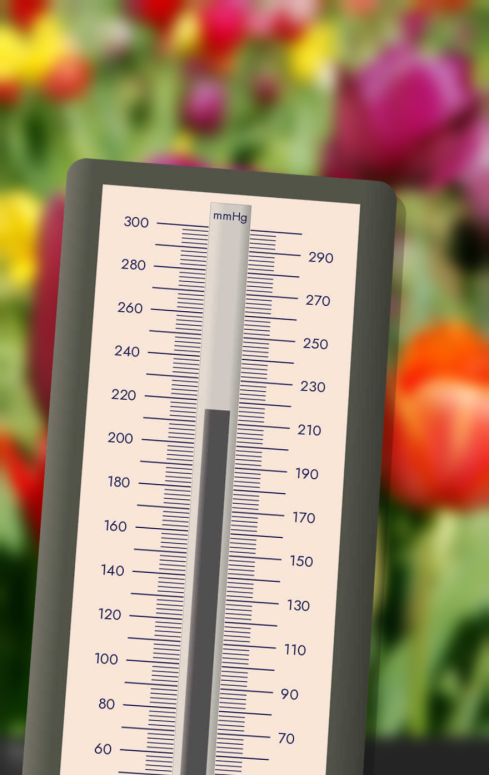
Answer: 216 mmHg
